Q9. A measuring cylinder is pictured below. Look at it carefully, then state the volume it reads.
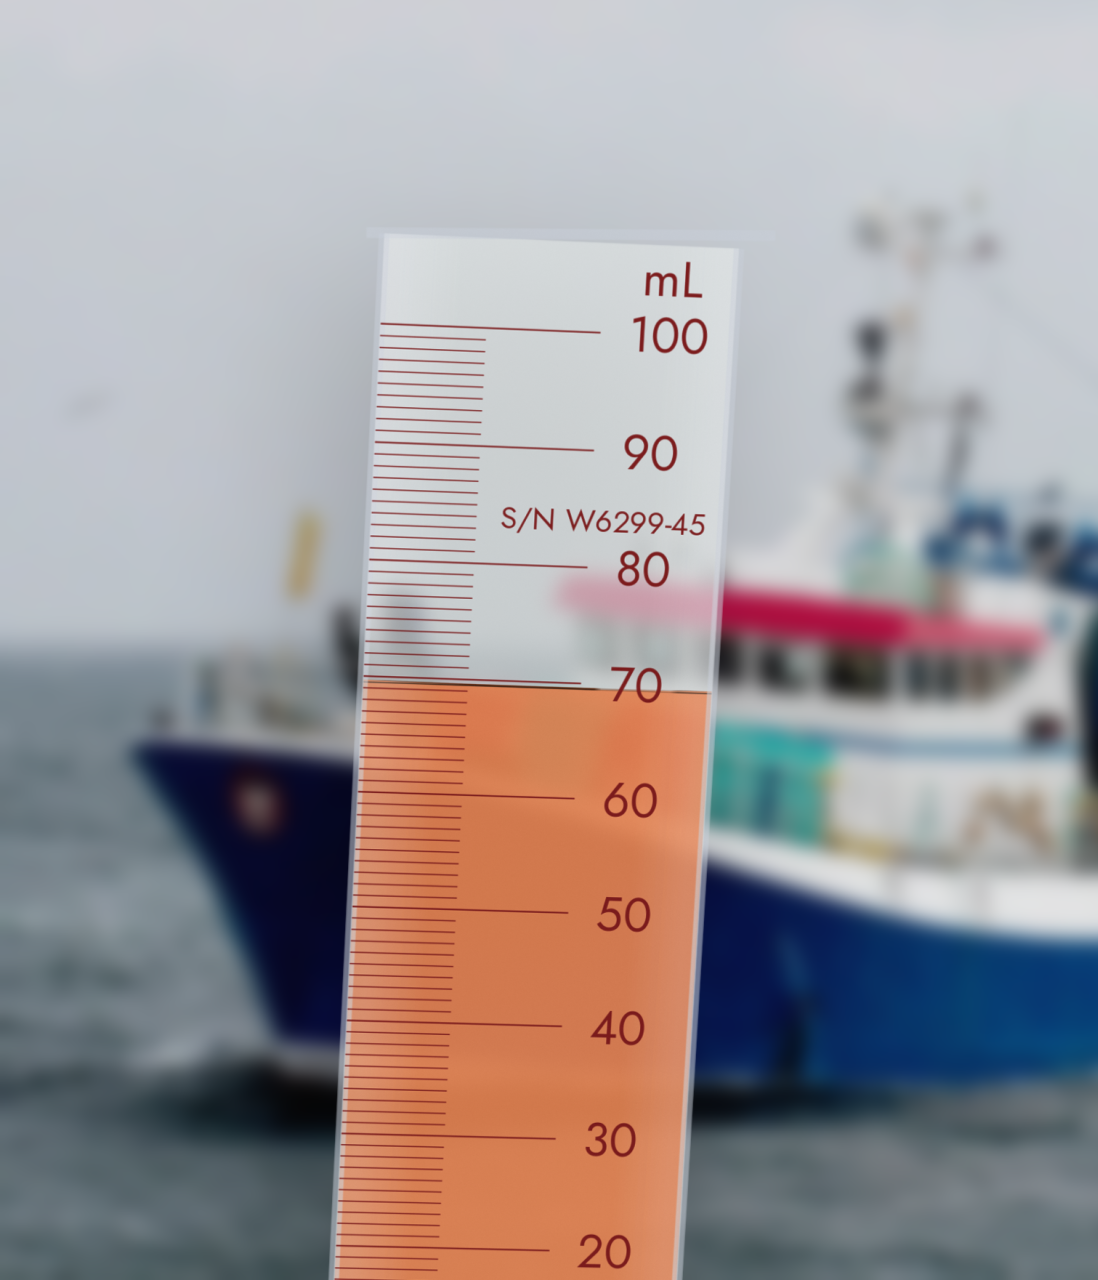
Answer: 69.5 mL
